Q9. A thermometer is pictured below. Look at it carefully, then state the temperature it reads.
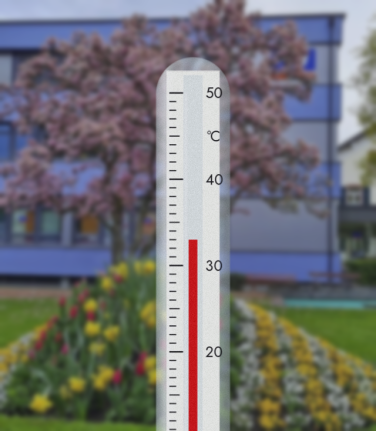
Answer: 33 °C
